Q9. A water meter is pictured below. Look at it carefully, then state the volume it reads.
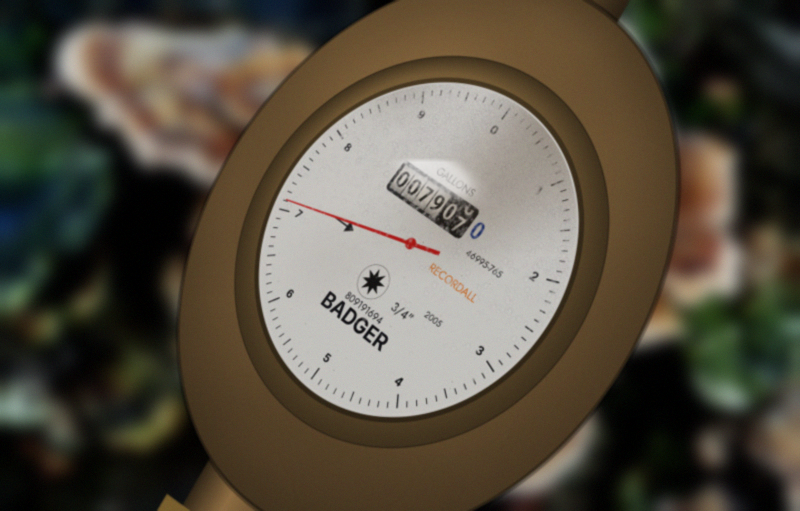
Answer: 79067.1 gal
